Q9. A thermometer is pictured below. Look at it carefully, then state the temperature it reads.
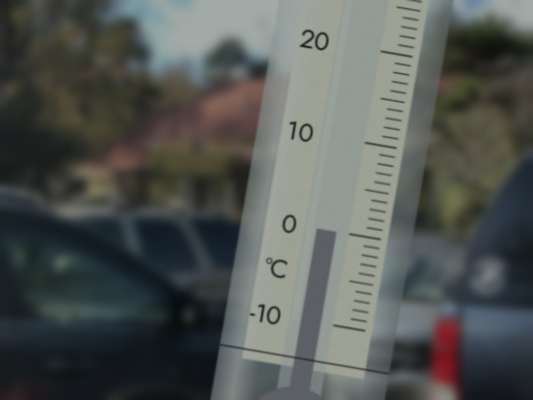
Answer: 0 °C
